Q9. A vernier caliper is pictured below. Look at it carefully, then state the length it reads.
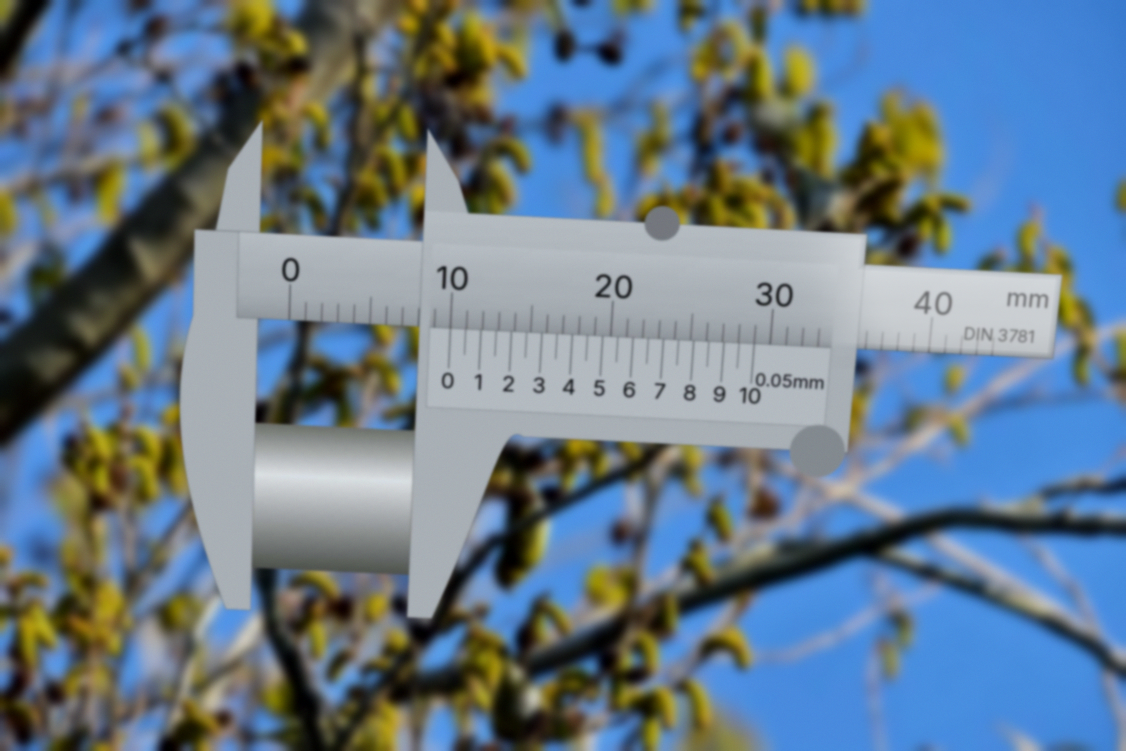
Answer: 10.0 mm
